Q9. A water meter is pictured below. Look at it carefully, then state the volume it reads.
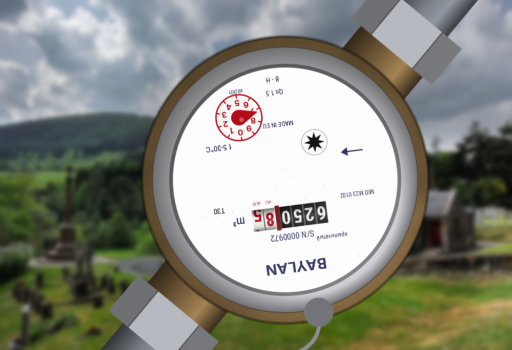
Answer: 6250.847 m³
